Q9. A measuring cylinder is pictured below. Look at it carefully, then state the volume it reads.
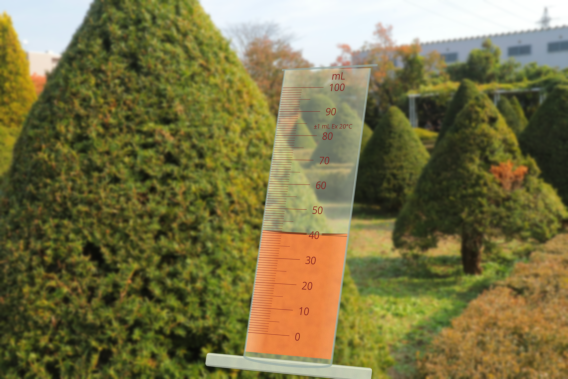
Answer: 40 mL
